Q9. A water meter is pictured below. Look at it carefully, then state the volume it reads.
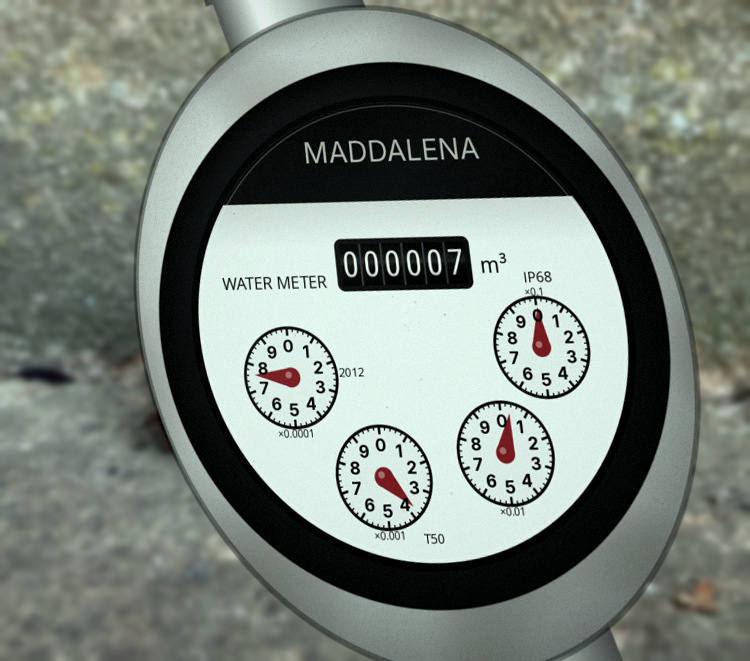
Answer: 7.0037 m³
